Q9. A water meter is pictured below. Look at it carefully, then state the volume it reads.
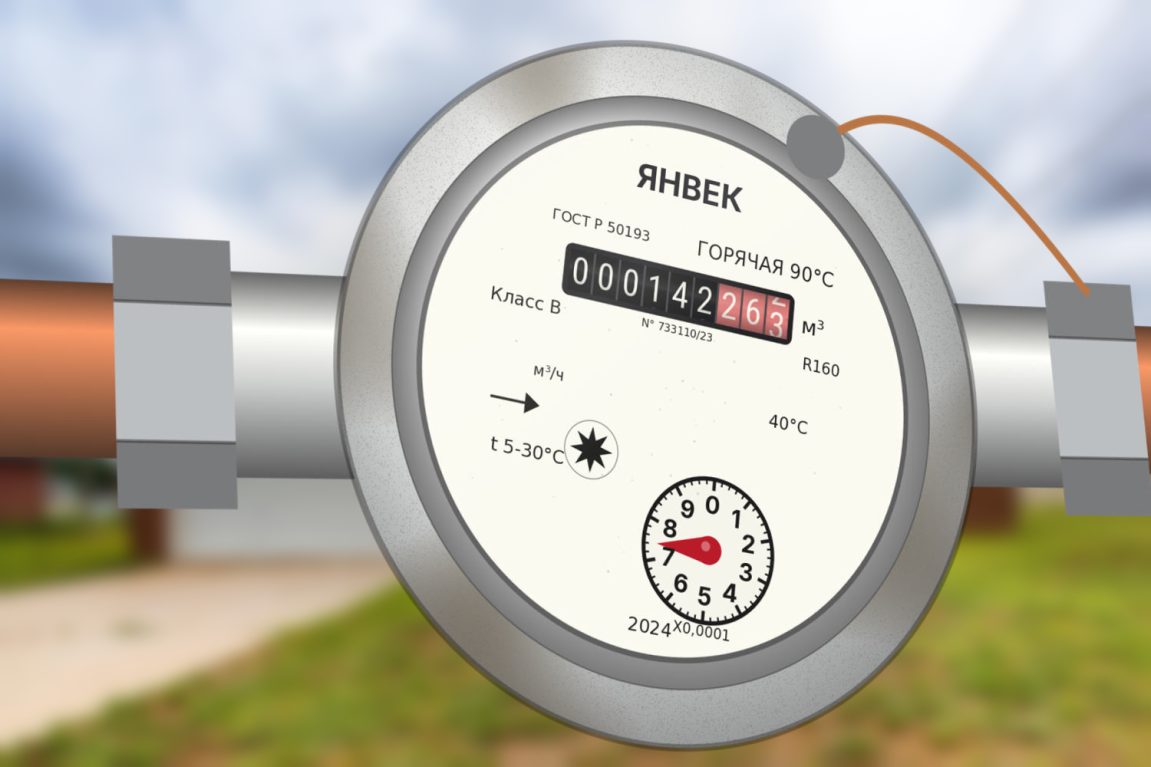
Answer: 142.2627 m³
